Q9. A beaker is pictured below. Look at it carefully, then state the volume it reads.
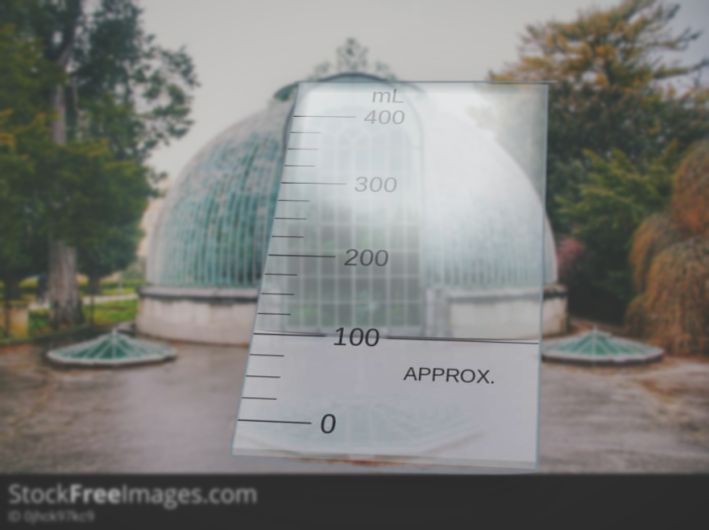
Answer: 100 mL
